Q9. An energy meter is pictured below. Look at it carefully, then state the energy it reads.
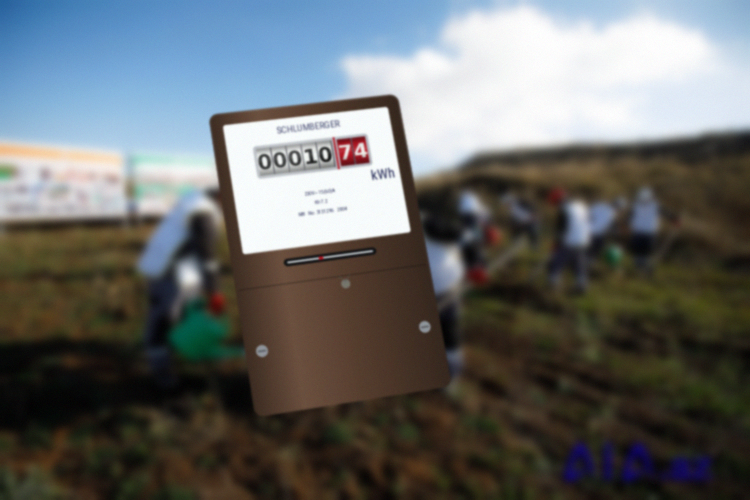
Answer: 10.74 kWh
